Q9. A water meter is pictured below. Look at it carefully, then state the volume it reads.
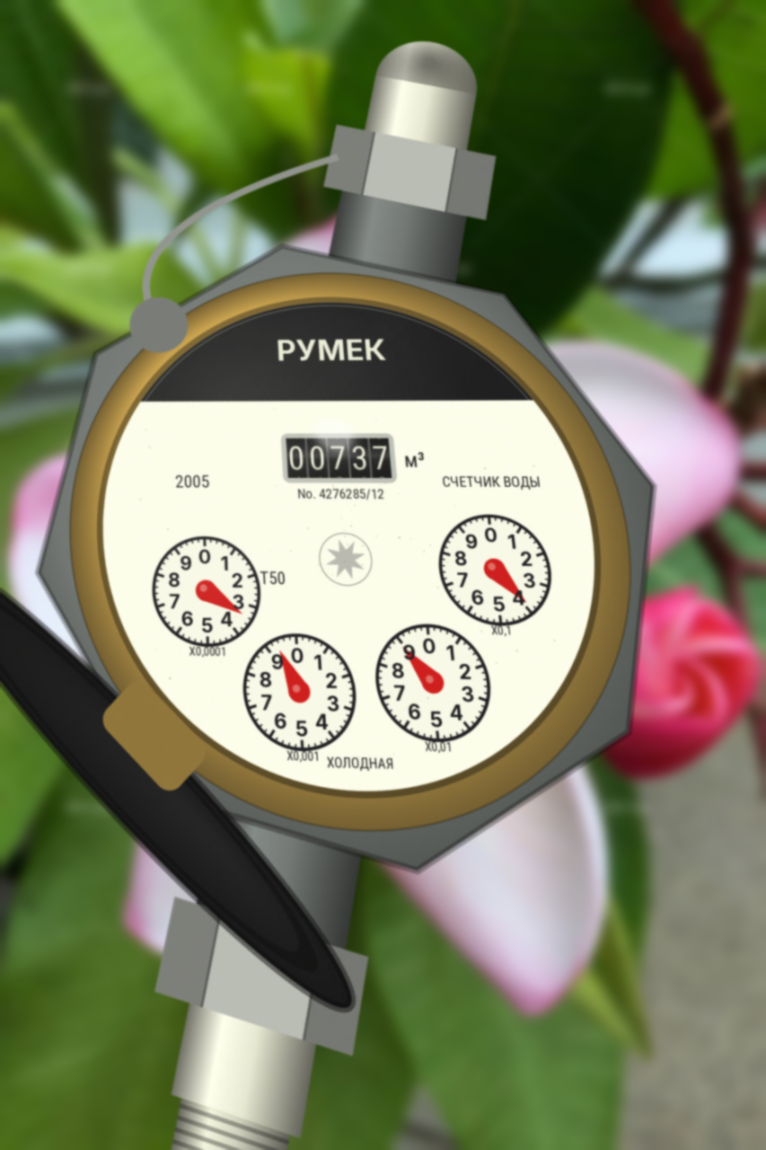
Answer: 737.3893 m³
